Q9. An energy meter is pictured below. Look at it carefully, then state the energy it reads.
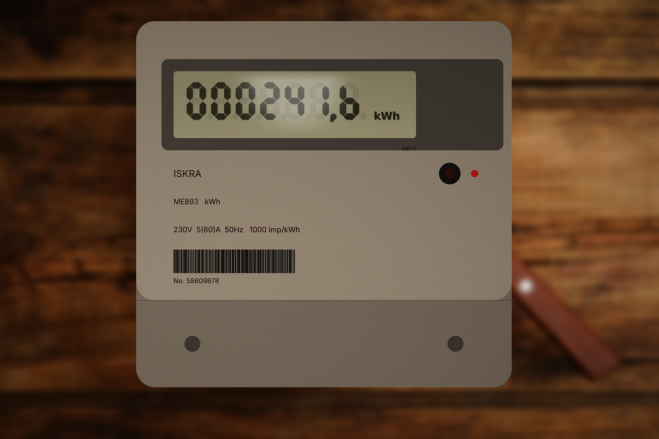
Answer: 241.6 kWh
